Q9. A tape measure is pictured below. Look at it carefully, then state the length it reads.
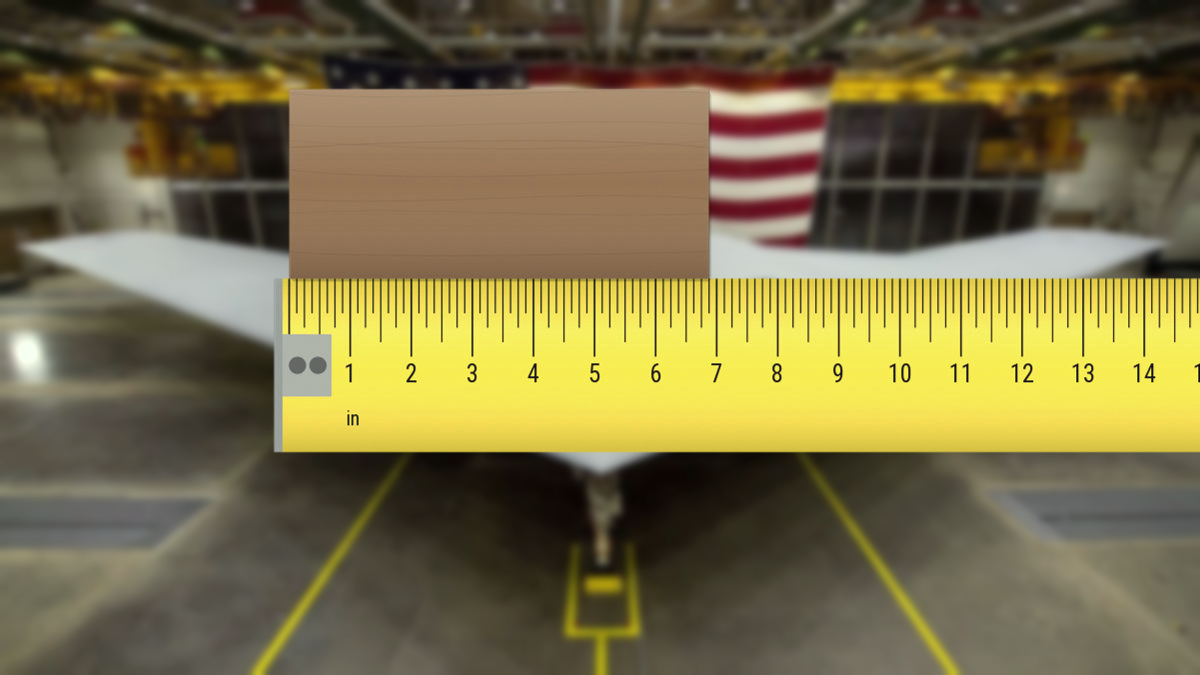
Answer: 6.875 in
